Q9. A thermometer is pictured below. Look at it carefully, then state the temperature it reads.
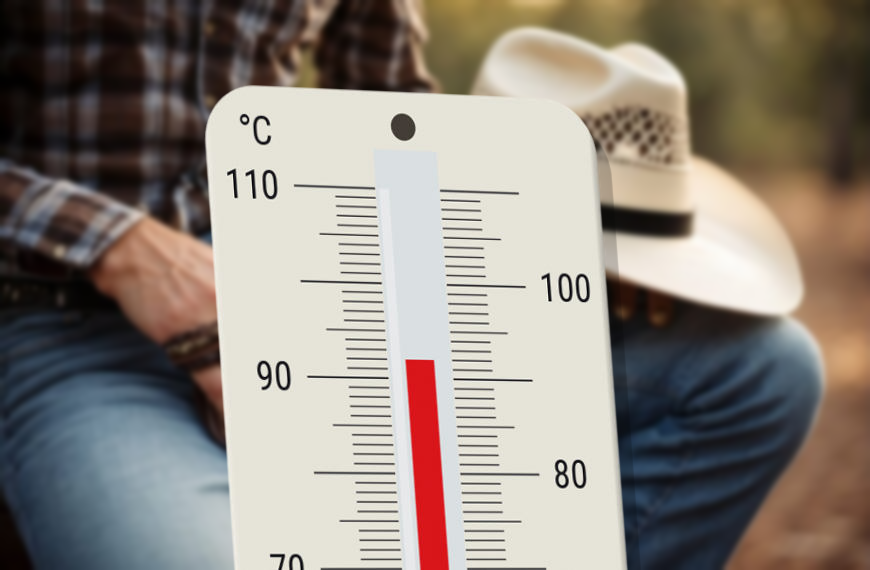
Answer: 92 °C
